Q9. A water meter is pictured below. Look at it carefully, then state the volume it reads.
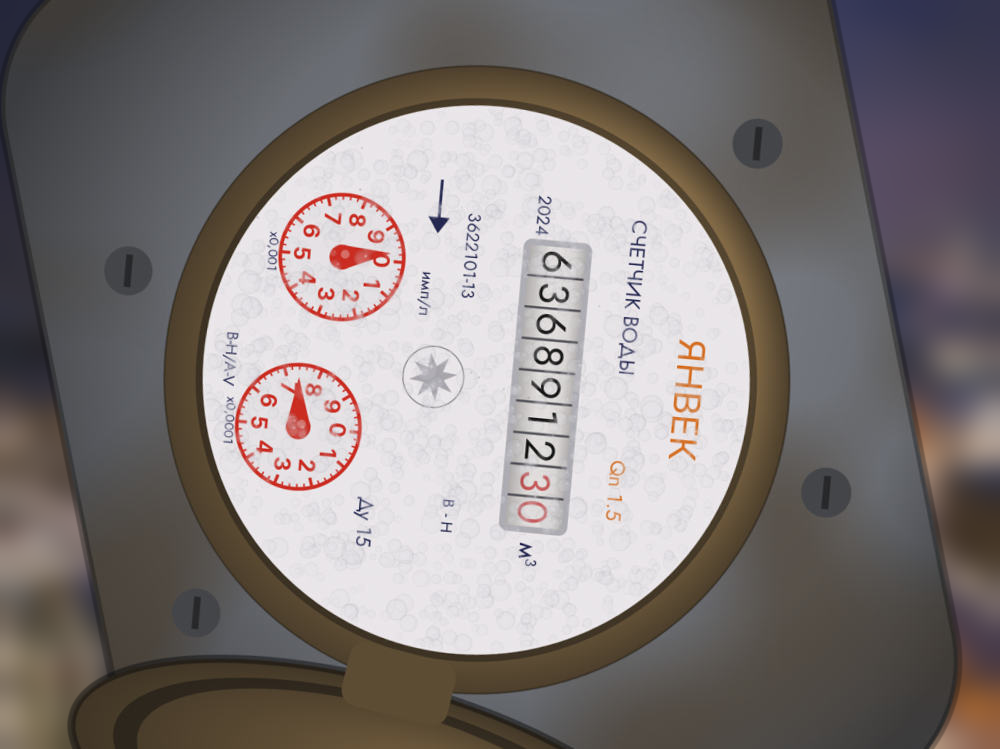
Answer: 6368912.2997 m³
